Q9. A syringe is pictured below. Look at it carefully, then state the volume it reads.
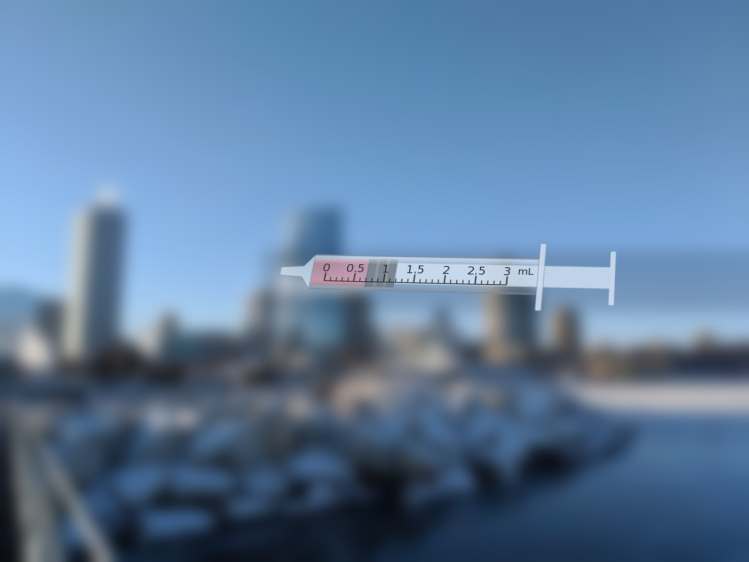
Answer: 0.7 mL
